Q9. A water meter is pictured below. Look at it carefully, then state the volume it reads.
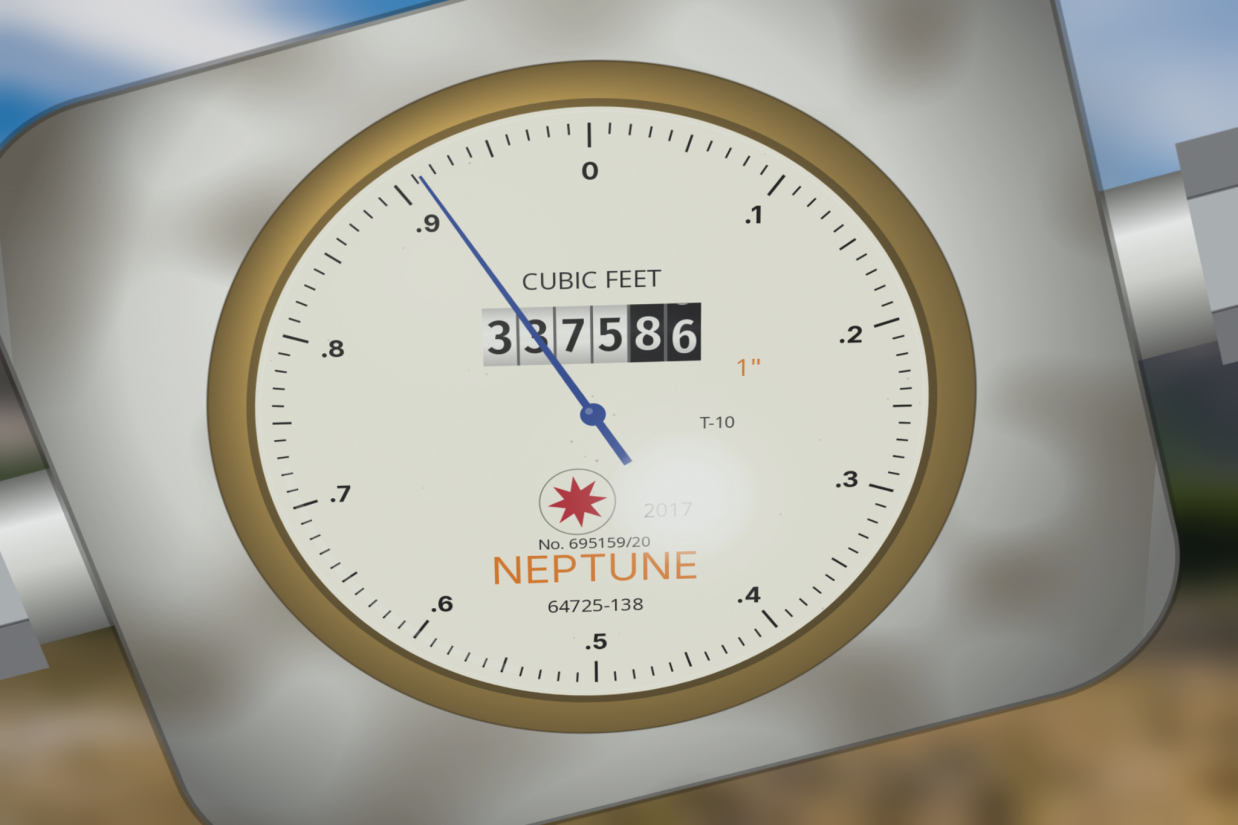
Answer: 337585.91 ft³
